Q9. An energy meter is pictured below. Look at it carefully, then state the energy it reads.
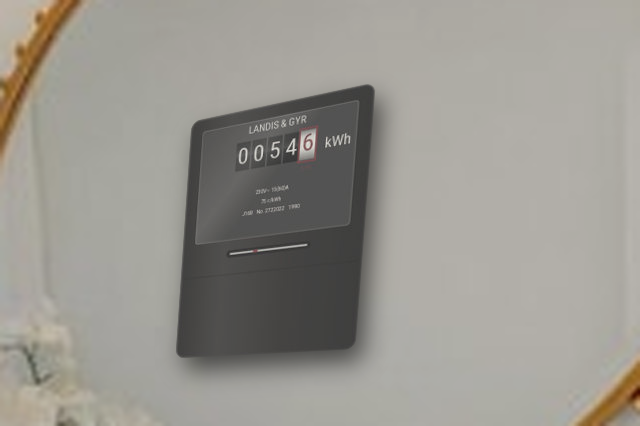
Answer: 54.6 kWh
